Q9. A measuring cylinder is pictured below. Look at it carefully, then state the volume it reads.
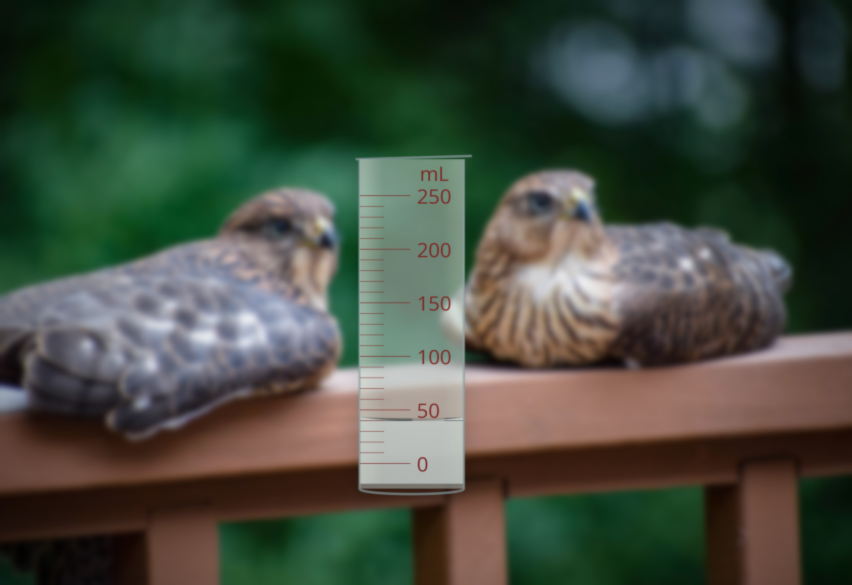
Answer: 40 mL
